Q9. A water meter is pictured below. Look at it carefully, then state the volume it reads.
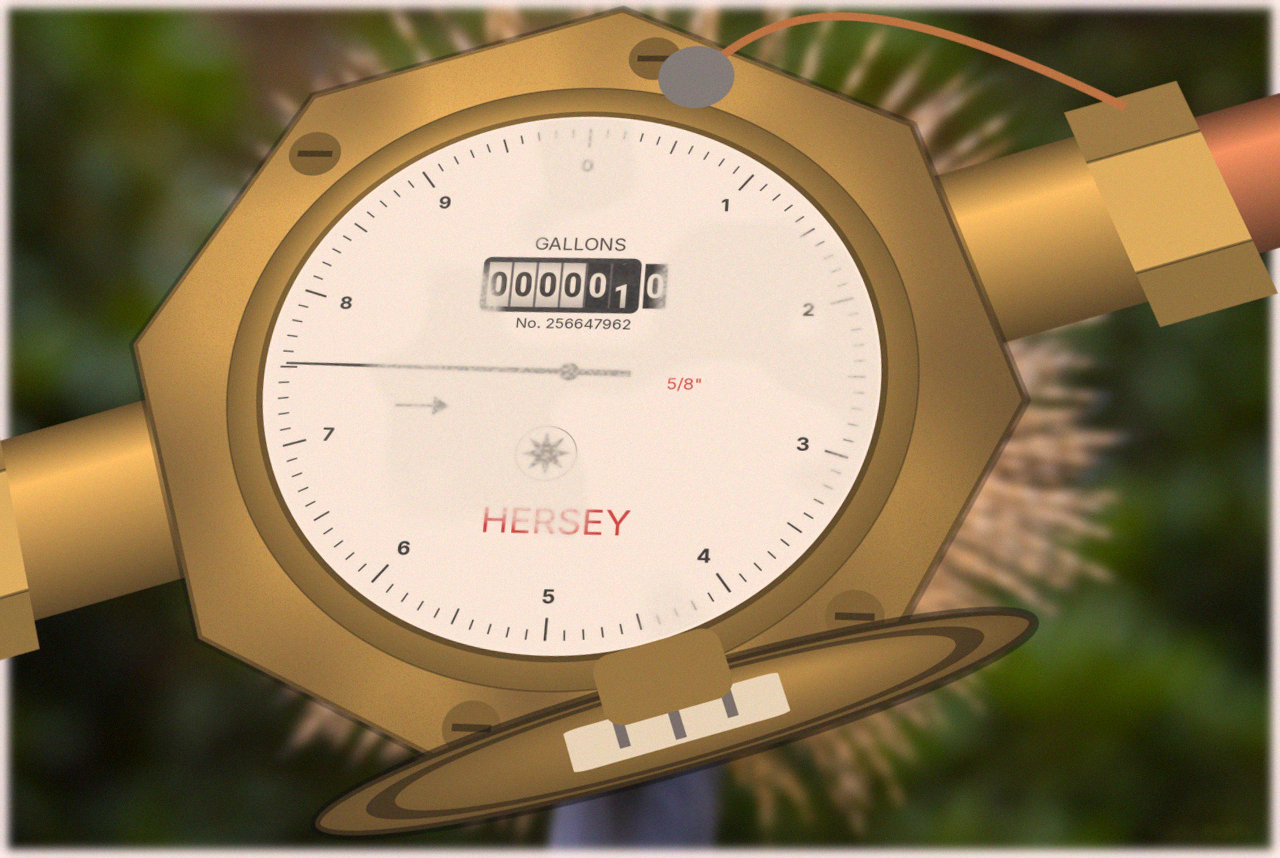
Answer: 7.5 gal
